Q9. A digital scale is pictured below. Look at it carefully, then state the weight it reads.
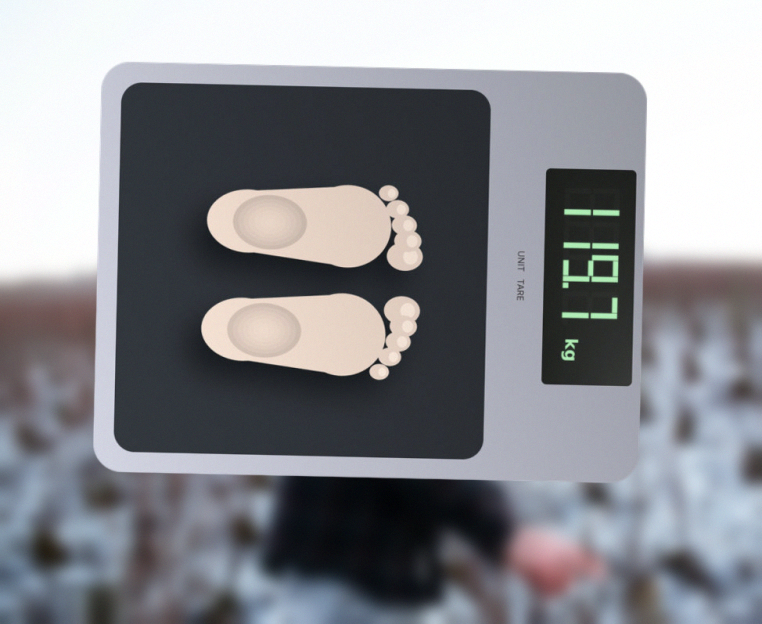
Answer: 119.7 kg
